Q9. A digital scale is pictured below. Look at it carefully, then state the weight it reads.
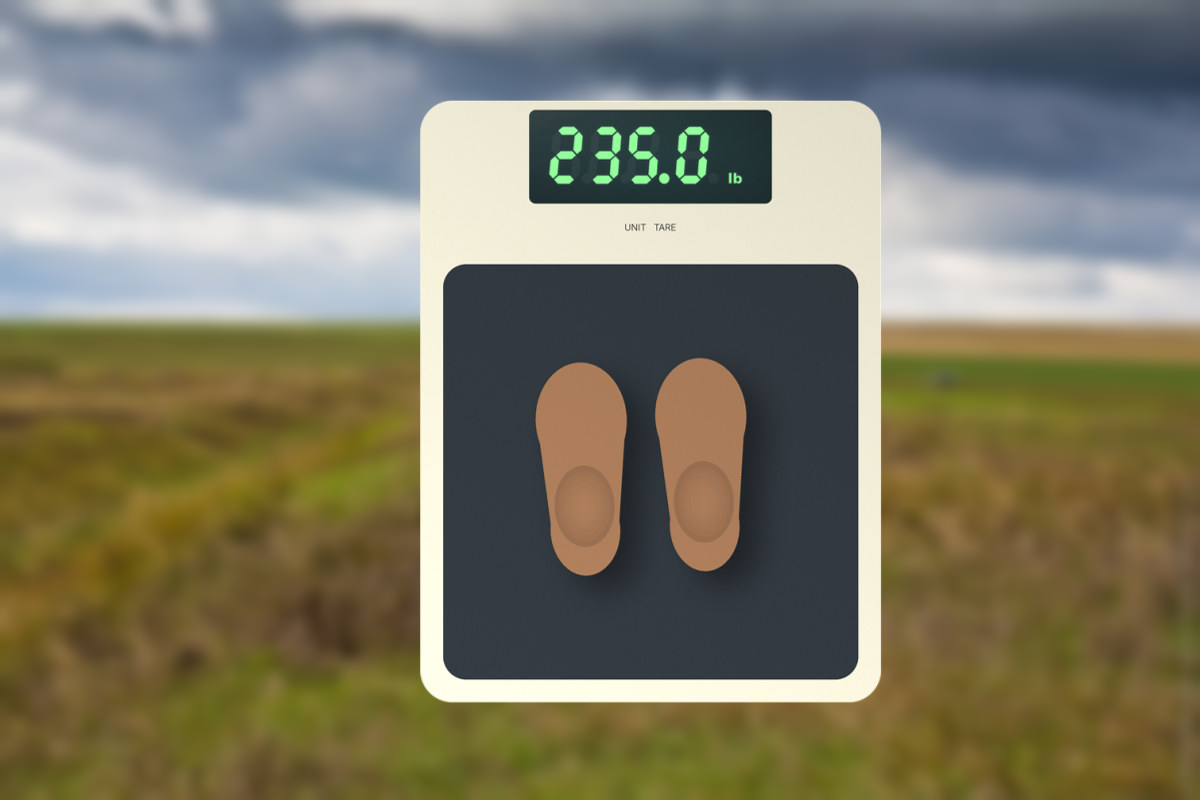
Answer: 235.0 lb
